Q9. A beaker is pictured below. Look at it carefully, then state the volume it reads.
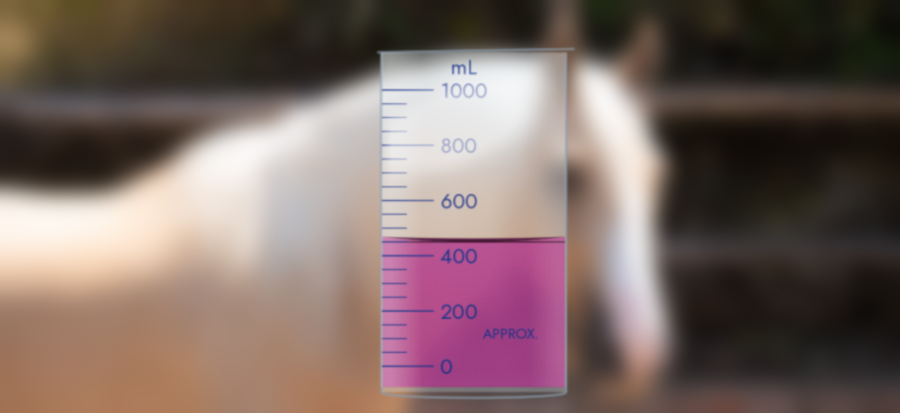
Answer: 450 mL
